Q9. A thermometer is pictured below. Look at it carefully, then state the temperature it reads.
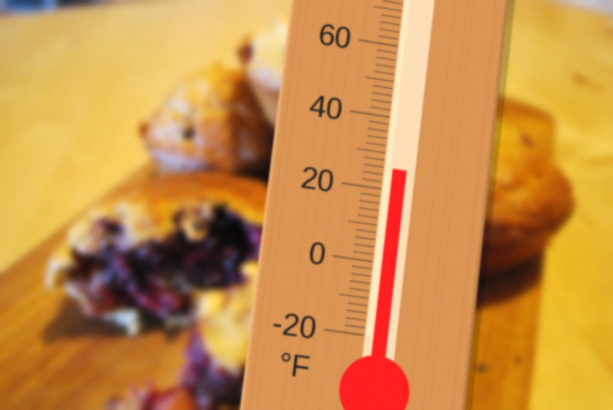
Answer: 26 °F
